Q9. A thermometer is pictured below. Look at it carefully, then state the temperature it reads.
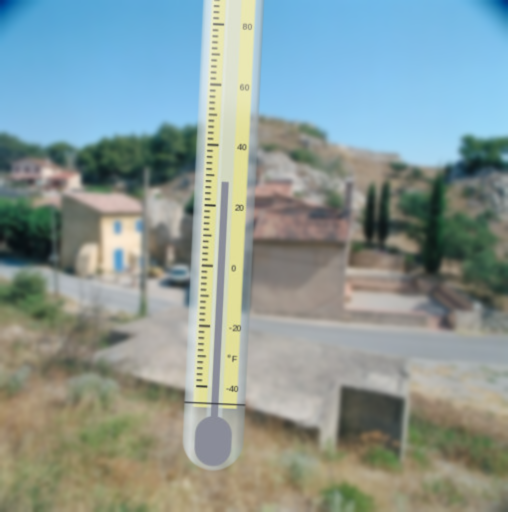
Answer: 28 °F
